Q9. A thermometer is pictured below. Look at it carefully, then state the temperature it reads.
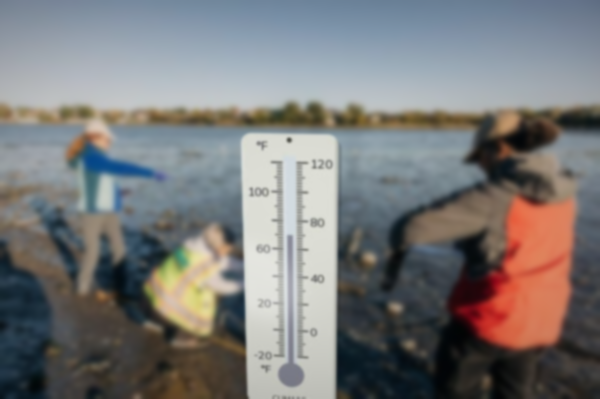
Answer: 70 °F
